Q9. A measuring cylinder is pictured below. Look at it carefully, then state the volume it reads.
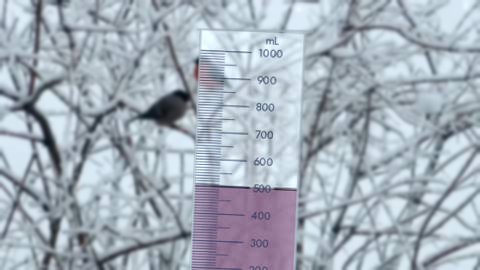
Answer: 500 mL
